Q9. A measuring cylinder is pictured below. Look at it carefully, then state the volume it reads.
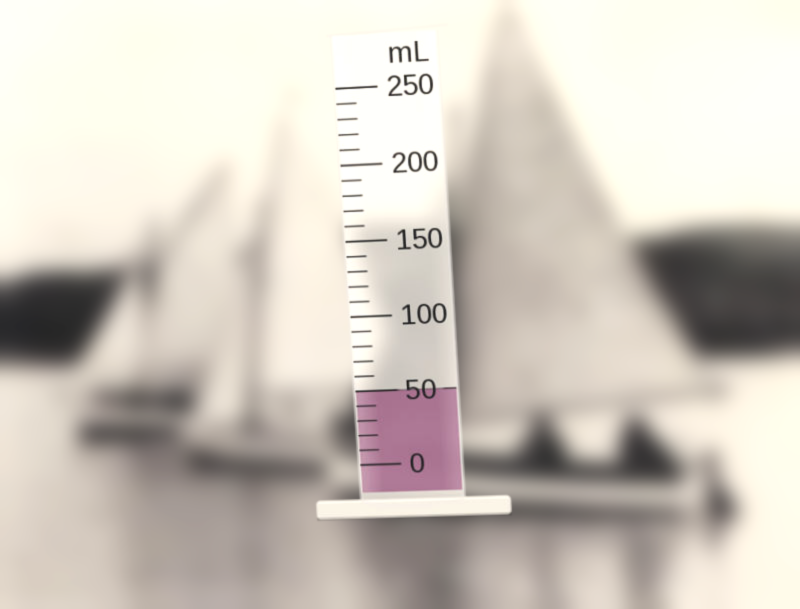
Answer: 50 mL
